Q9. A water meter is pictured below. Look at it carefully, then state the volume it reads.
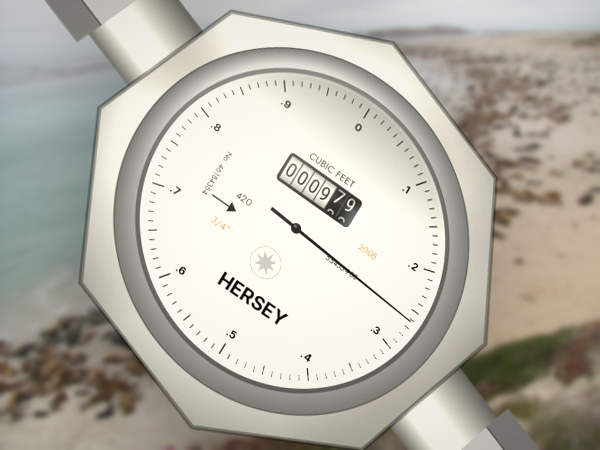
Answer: 979.26 ft³
